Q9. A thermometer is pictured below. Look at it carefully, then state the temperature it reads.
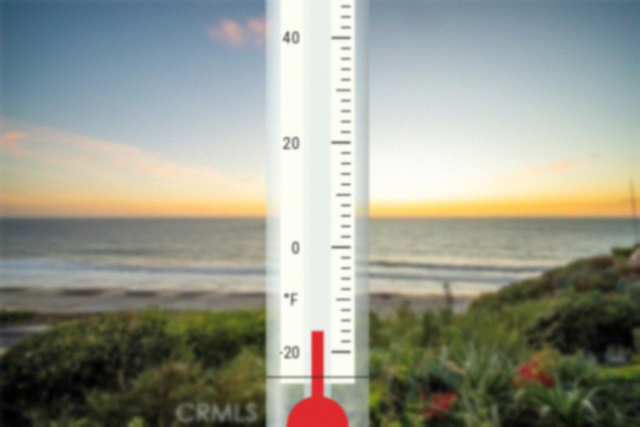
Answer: -16 °F
